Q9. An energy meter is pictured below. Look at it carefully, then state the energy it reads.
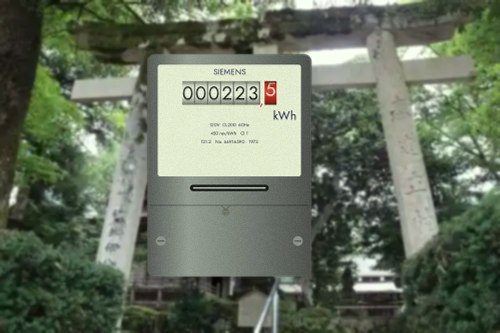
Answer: 223.5 kWh
